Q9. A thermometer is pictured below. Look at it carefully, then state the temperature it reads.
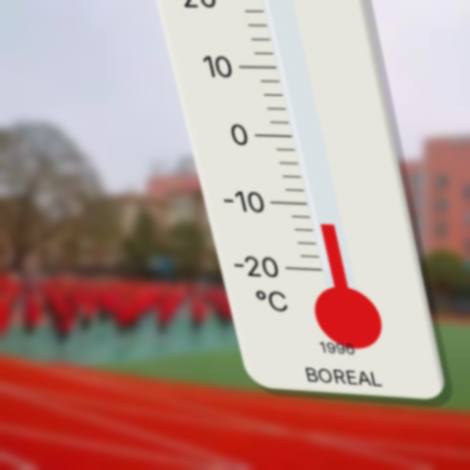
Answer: -13 °C
